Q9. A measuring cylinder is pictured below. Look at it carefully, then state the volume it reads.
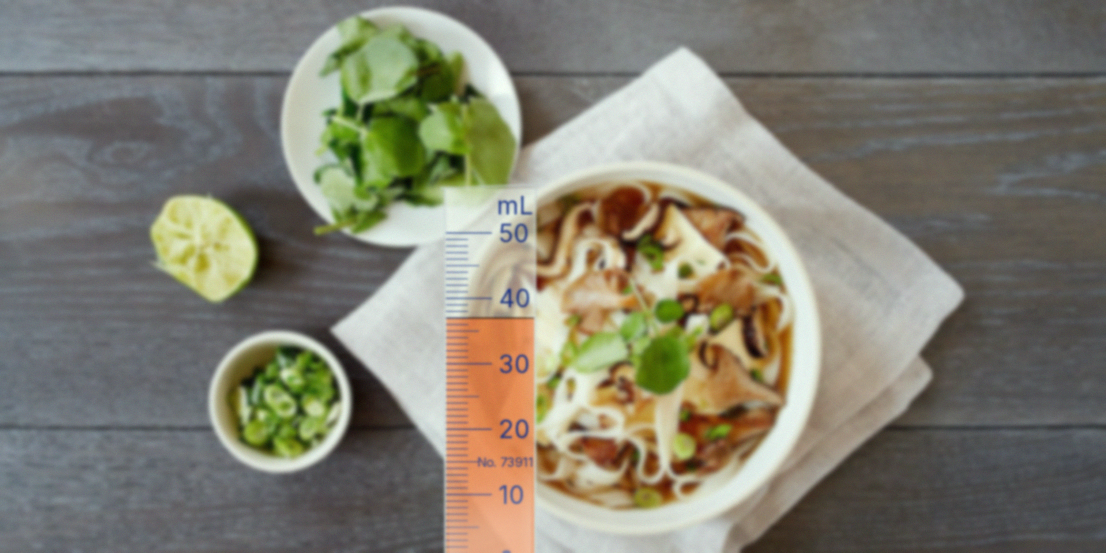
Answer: 37 mL
